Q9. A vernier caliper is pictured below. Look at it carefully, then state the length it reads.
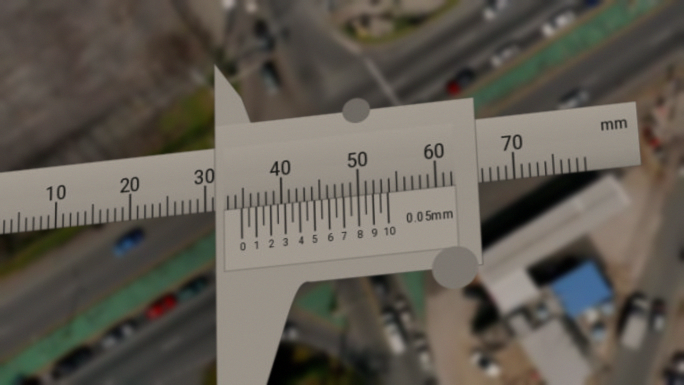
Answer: 34.8 mm
